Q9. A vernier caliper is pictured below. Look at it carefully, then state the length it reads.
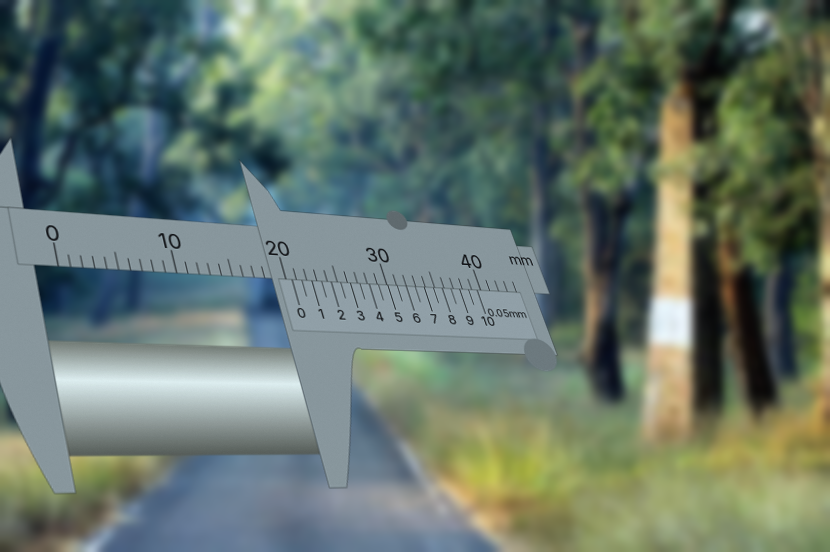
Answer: 20.6 mm
